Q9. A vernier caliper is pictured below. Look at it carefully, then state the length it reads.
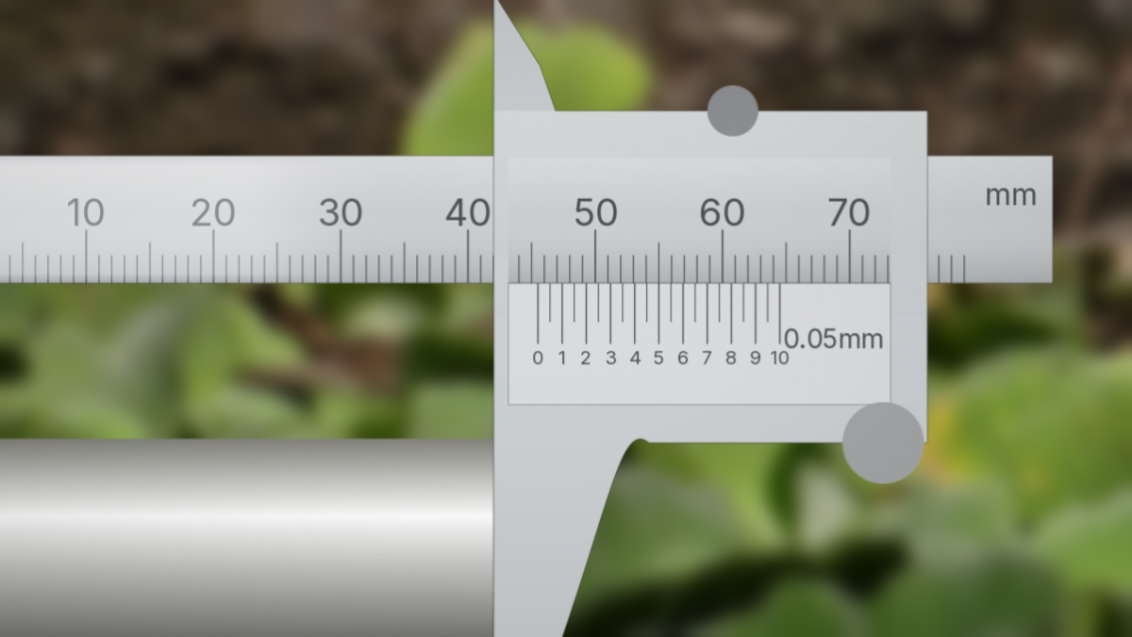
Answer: 45.5 mm
